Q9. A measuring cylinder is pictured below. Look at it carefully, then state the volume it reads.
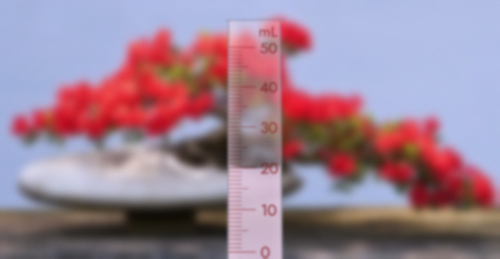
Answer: 20 mL
